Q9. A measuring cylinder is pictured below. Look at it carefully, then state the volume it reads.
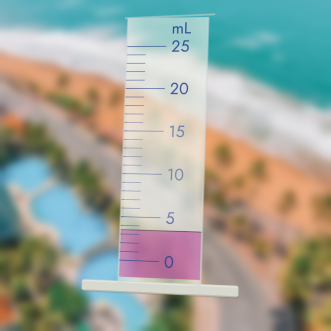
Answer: 3.5 mL
